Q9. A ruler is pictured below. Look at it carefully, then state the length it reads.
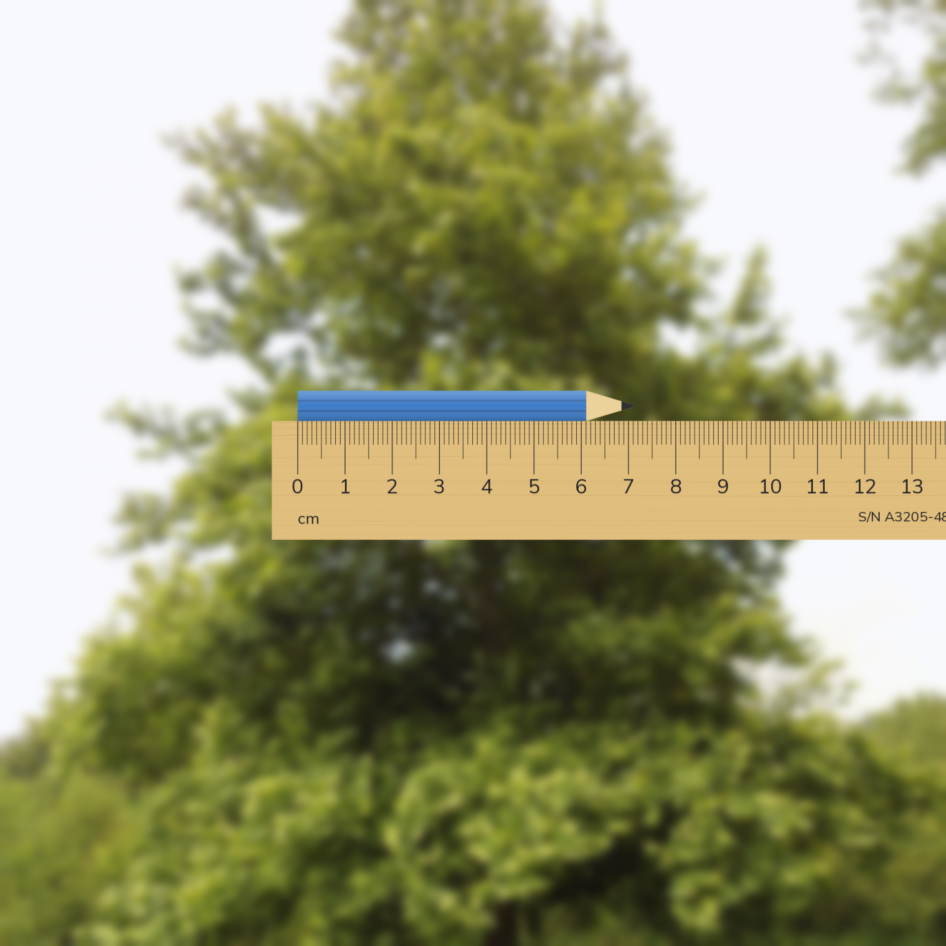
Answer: 7.1 cm
